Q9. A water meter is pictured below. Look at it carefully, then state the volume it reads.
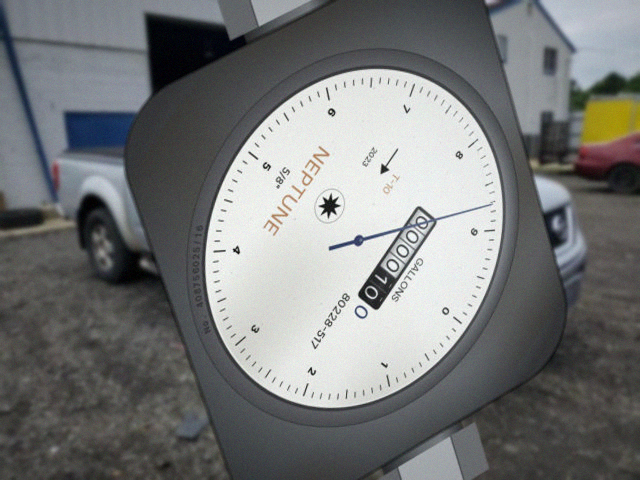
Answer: 98.7 gal
